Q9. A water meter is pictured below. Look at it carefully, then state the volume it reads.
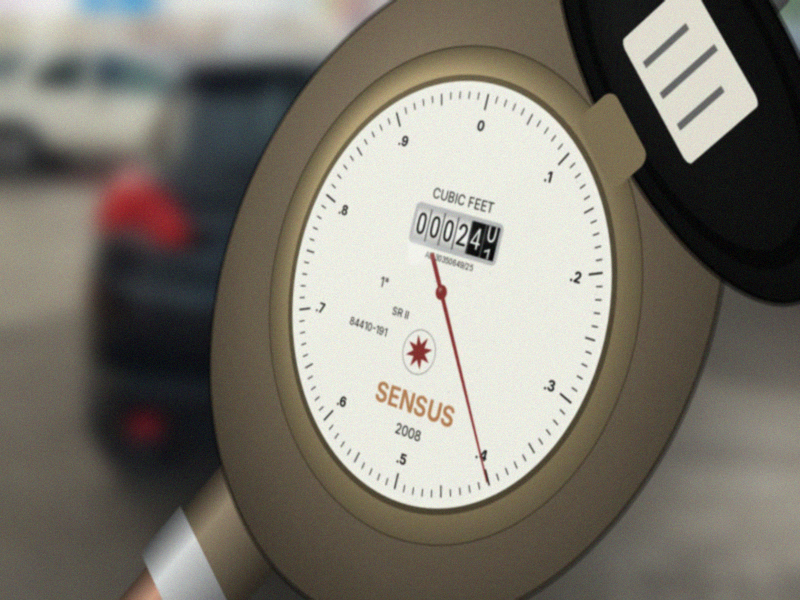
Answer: 240.40 ft³
